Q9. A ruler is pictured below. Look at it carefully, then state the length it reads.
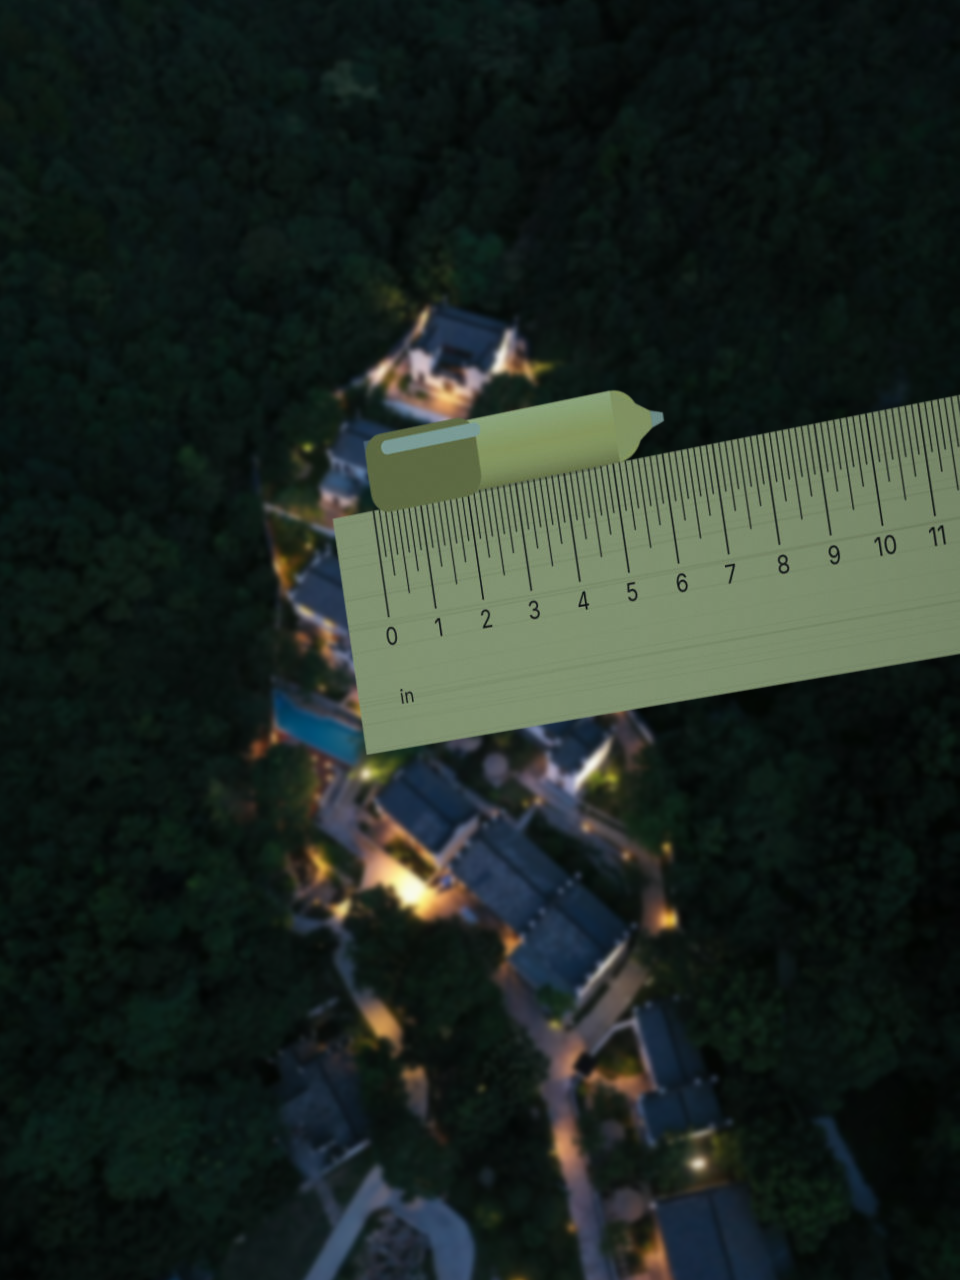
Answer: 6.125 in
